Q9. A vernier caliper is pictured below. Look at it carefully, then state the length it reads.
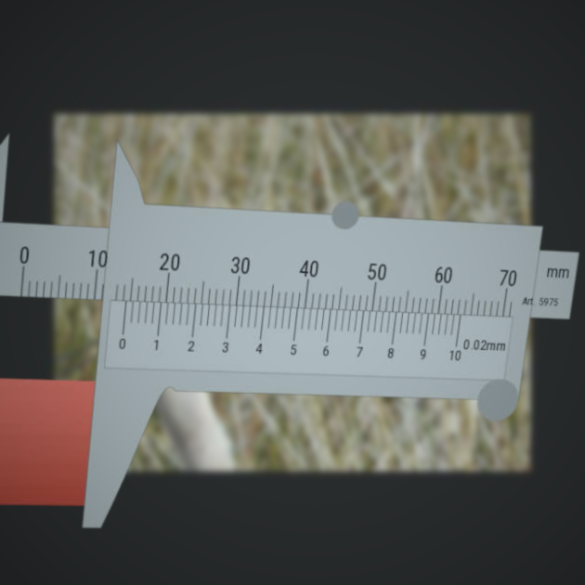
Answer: 14.4 mm
